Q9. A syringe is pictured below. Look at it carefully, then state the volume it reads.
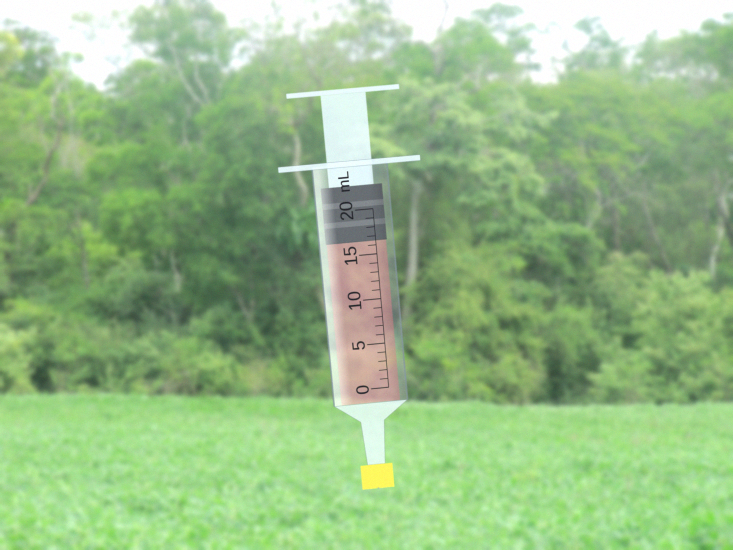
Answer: 16.5 mL
